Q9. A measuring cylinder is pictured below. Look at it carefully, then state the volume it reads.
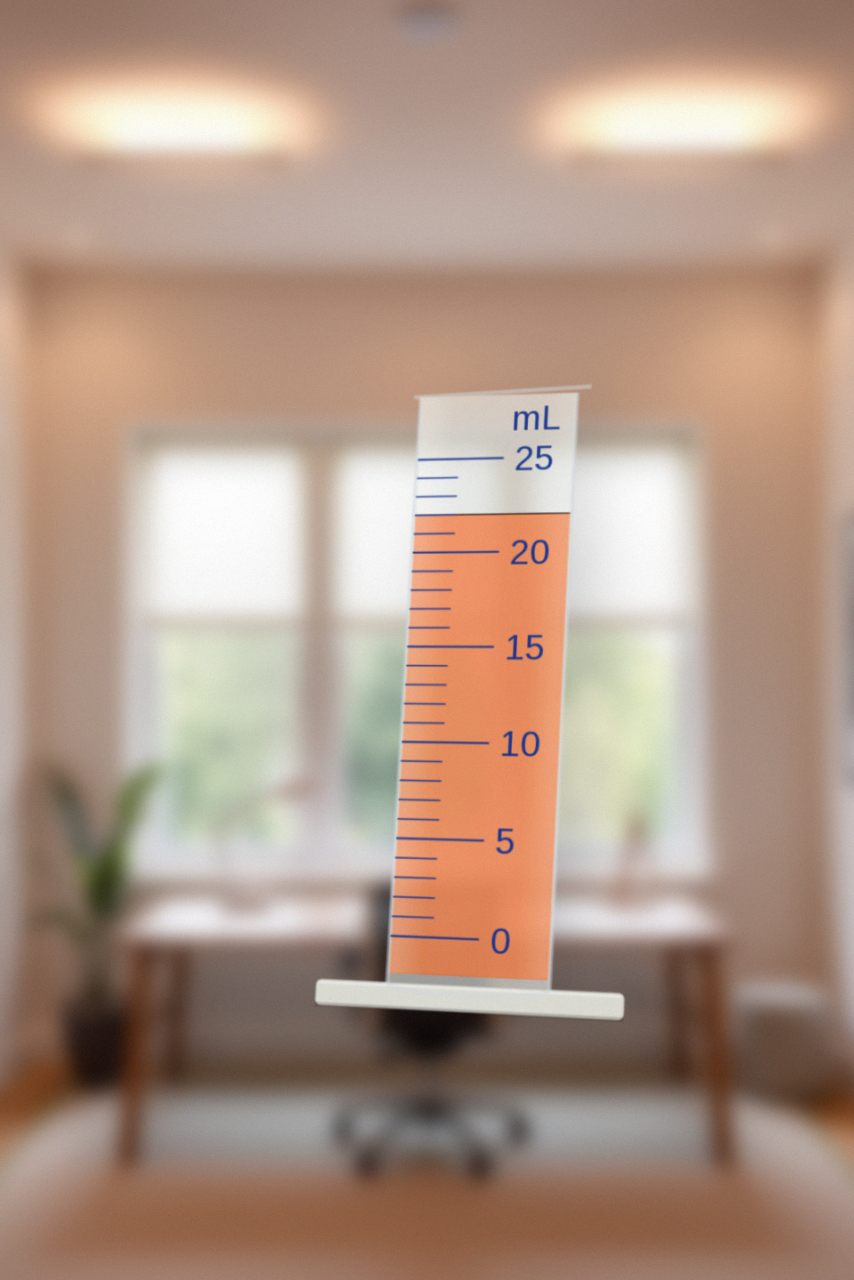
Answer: 22 mL
